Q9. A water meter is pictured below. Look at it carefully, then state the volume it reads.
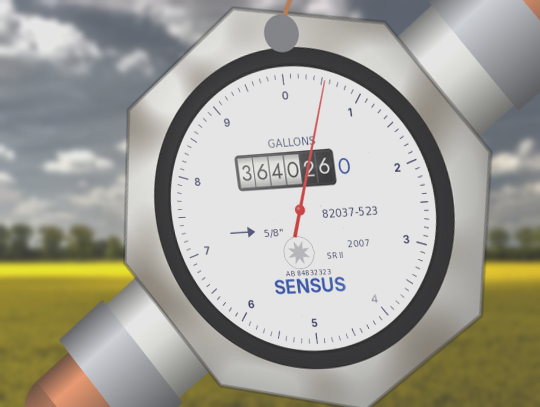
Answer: 3640260.5 gal
